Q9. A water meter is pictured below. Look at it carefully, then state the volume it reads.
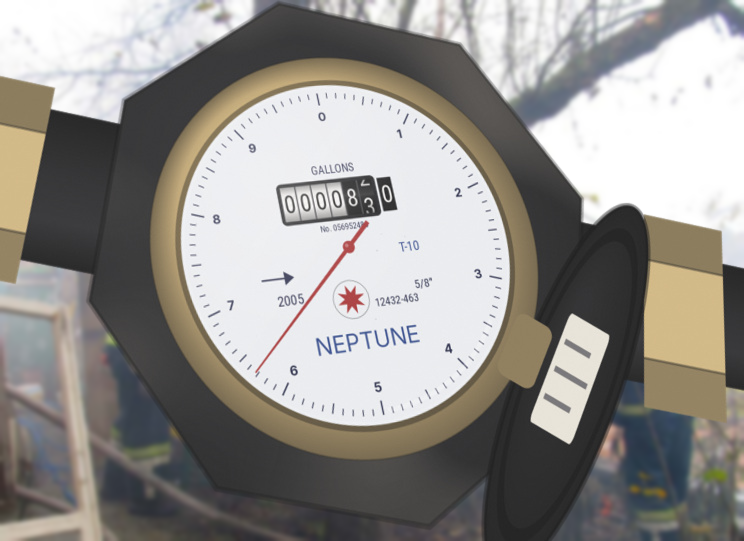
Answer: 826.3 gal
